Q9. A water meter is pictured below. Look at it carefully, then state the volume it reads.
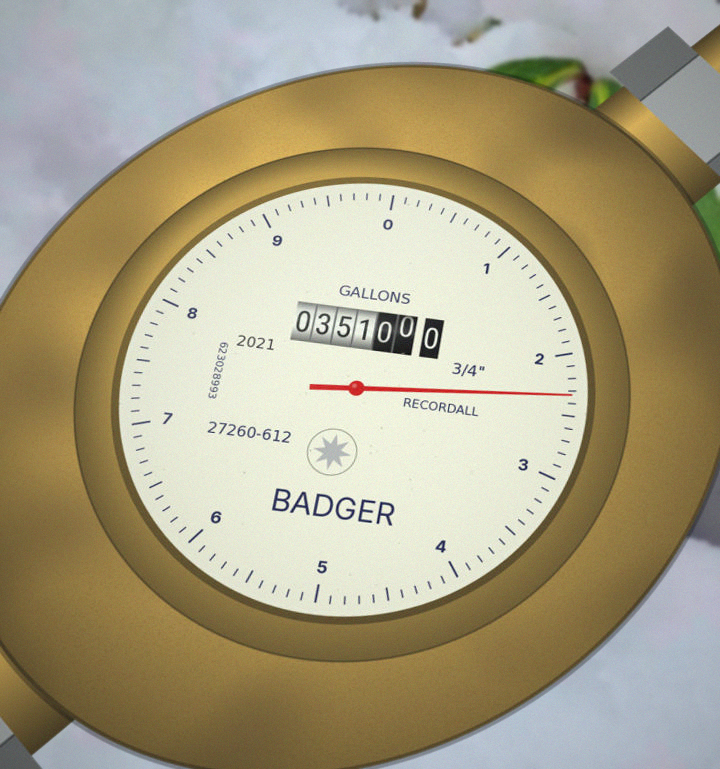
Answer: 351002.3 gal
